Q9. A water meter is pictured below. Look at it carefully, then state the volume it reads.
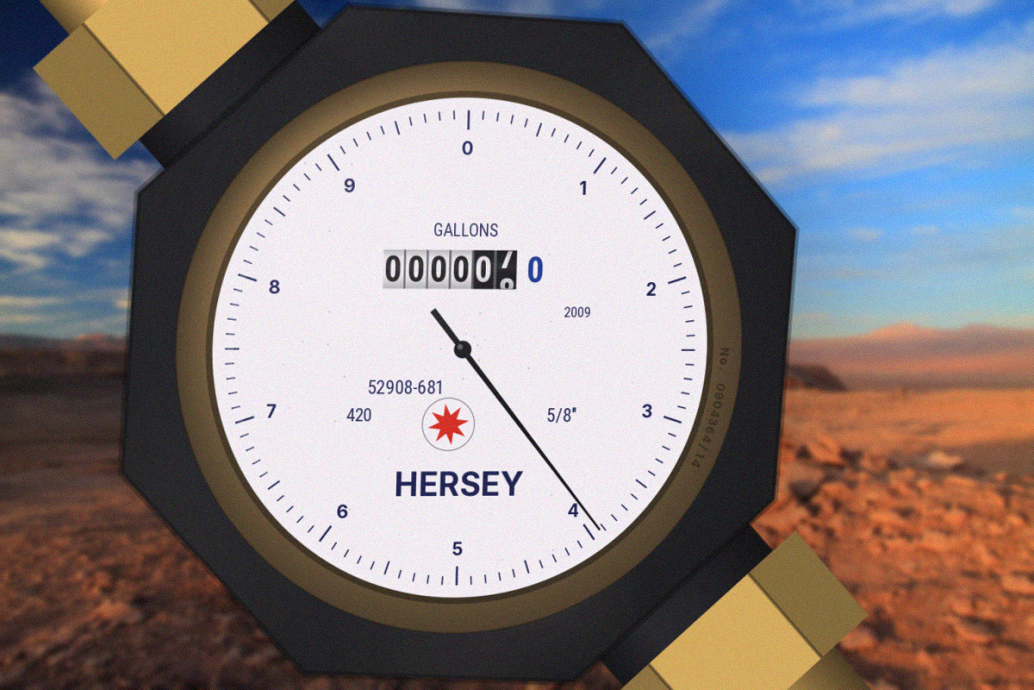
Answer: 73.9 gal
